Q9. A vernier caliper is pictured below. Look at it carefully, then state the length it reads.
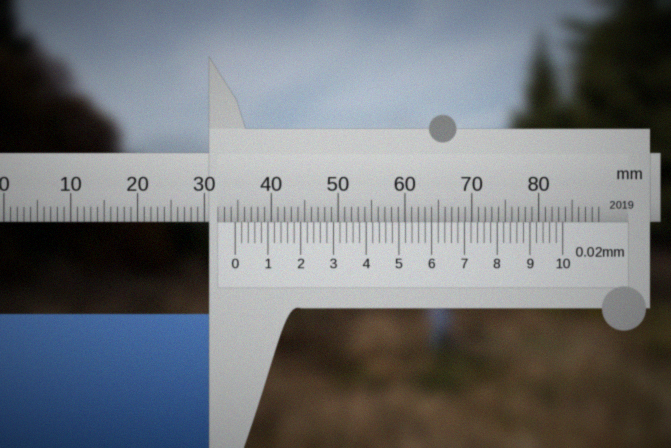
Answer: 34.6 mm
